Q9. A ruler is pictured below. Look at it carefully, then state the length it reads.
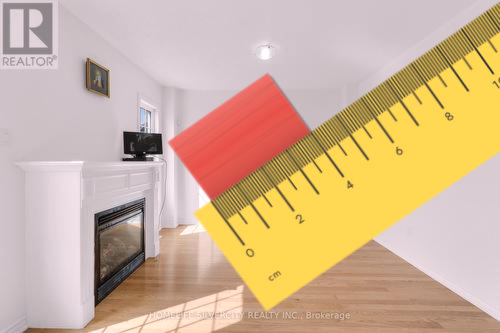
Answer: 4 cm
